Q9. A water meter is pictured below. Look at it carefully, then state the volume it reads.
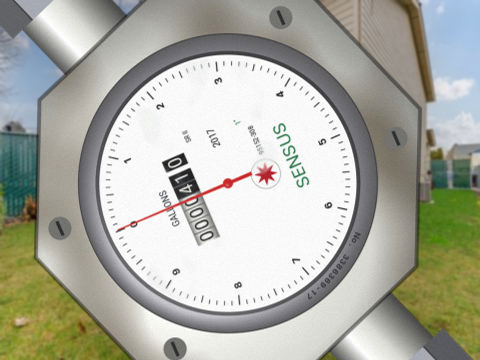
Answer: 410.0 gal
